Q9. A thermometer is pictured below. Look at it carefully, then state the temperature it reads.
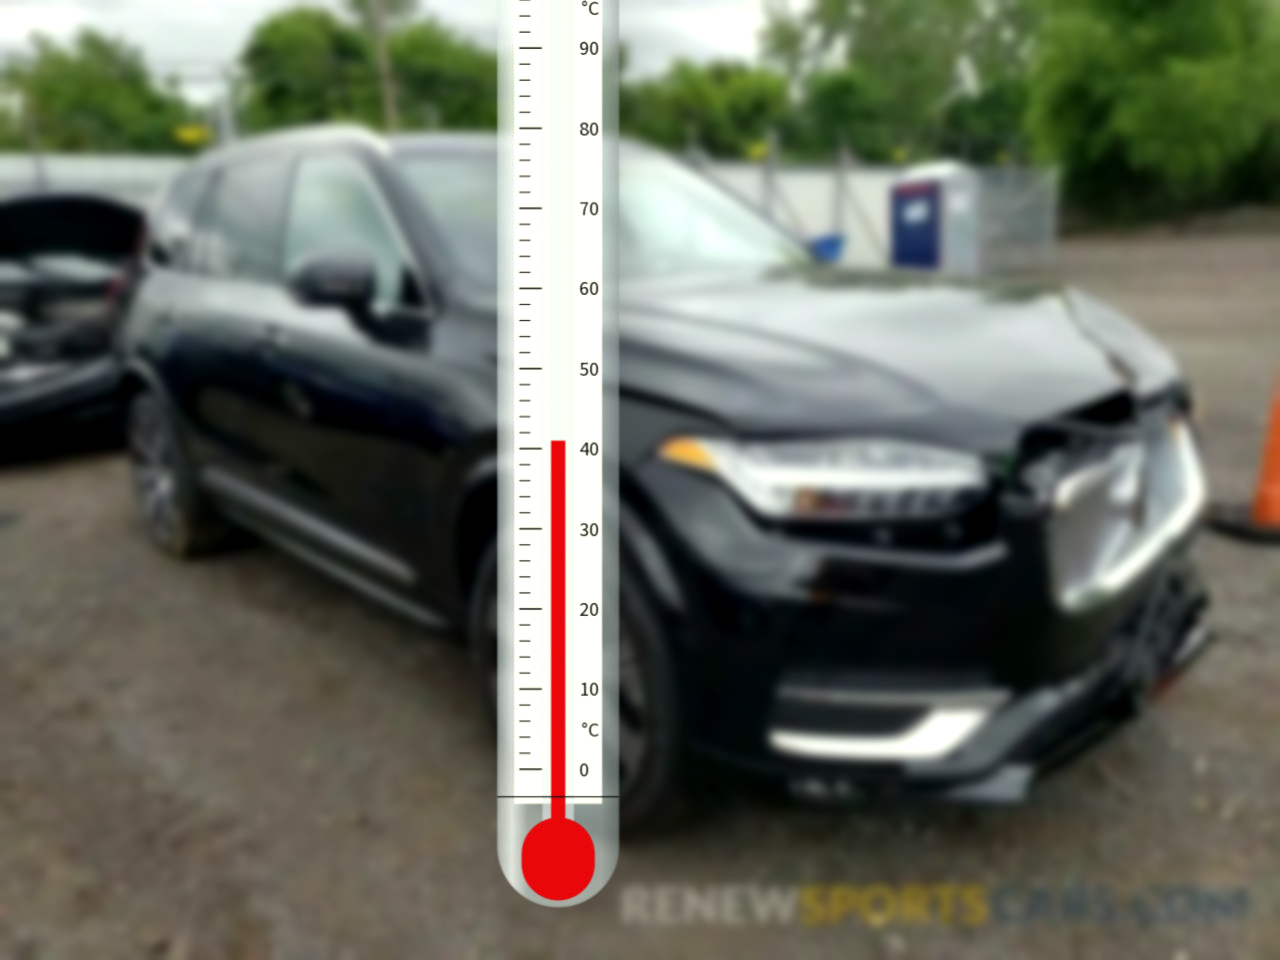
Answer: 41 °C
